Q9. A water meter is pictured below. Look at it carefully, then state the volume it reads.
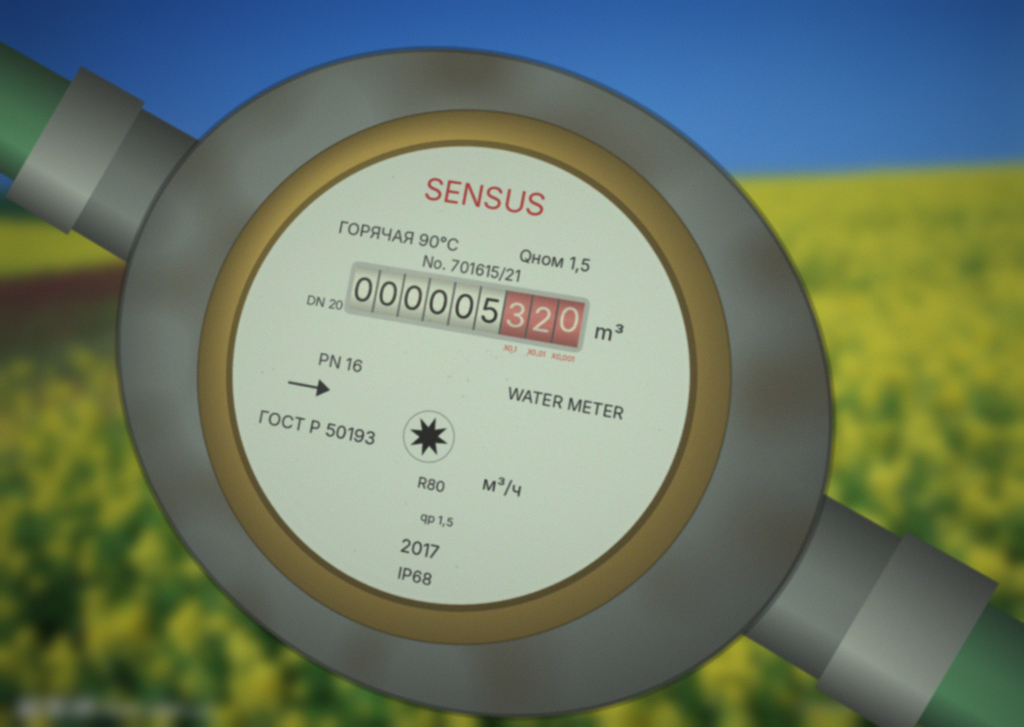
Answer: 5.320 m³
